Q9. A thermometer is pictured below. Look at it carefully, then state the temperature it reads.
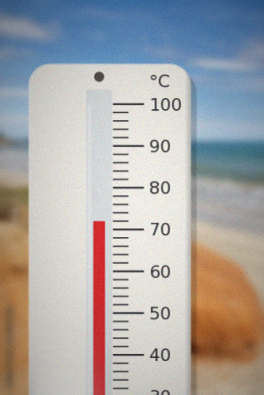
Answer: 72 °C
